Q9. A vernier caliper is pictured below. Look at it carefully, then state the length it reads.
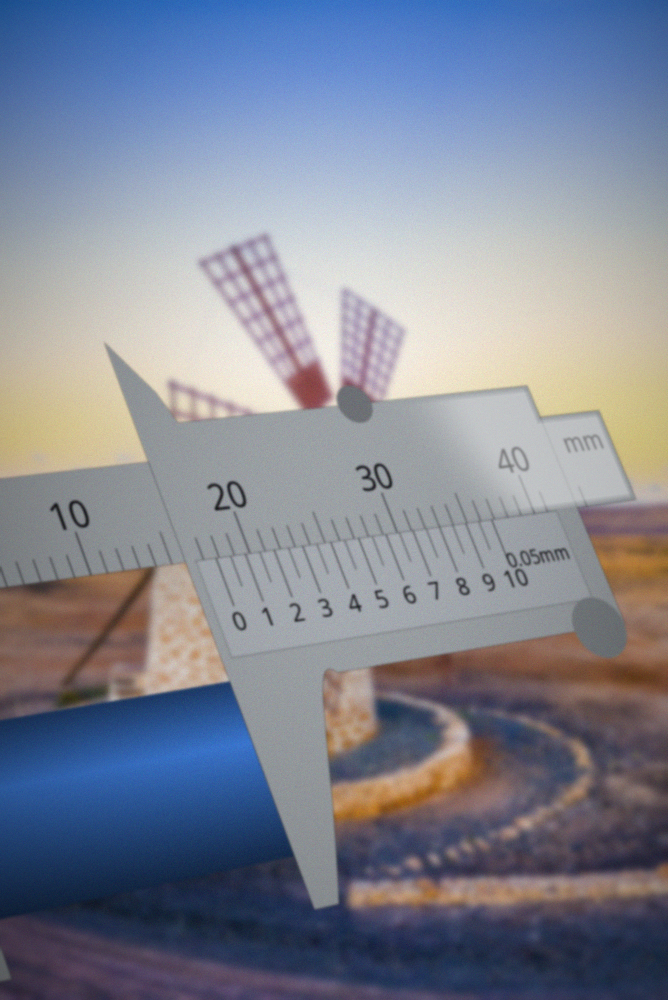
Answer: 17.8 mm
